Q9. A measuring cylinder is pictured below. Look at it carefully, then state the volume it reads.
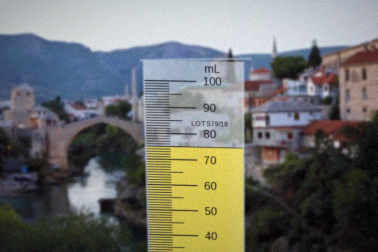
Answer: 75 mL
